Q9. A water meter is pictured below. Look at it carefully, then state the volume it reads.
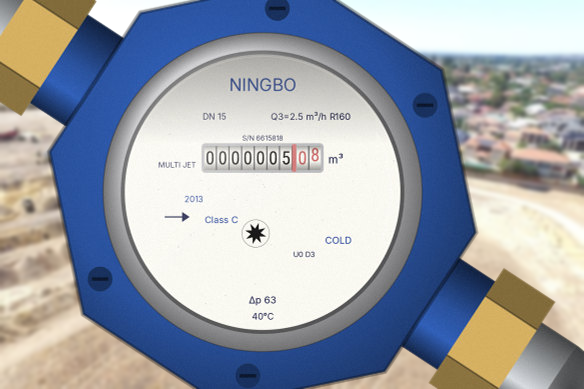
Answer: 5.08 m³
